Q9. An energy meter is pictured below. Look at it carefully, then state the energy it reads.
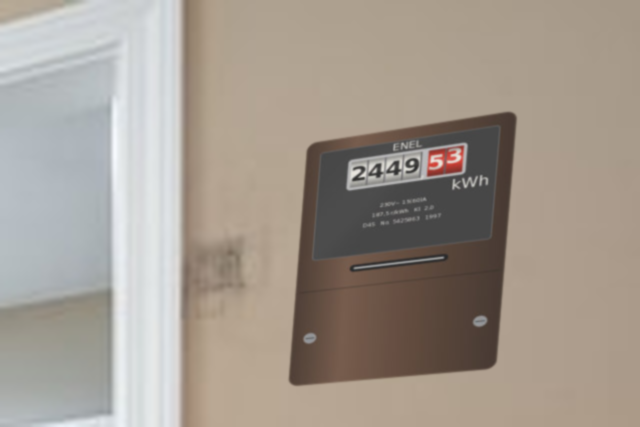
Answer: 2449.53 kWh
